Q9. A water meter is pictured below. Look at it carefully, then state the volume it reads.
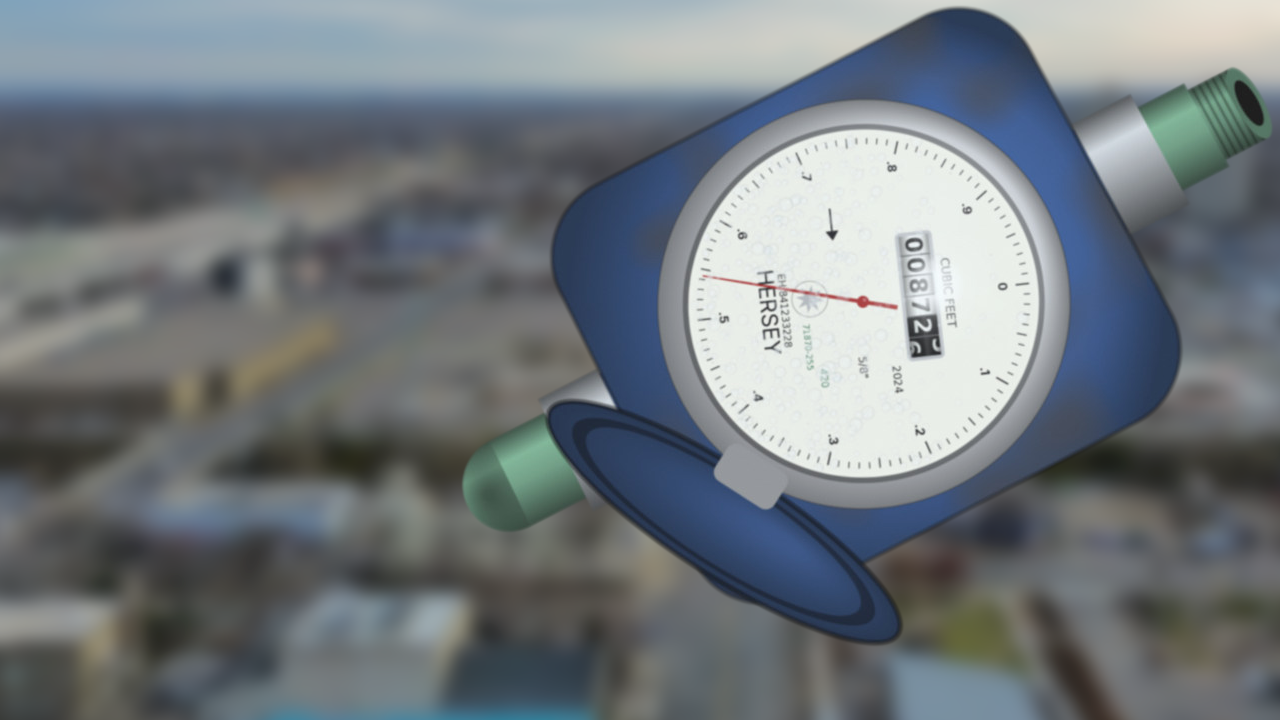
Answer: 8725.54 ft³
